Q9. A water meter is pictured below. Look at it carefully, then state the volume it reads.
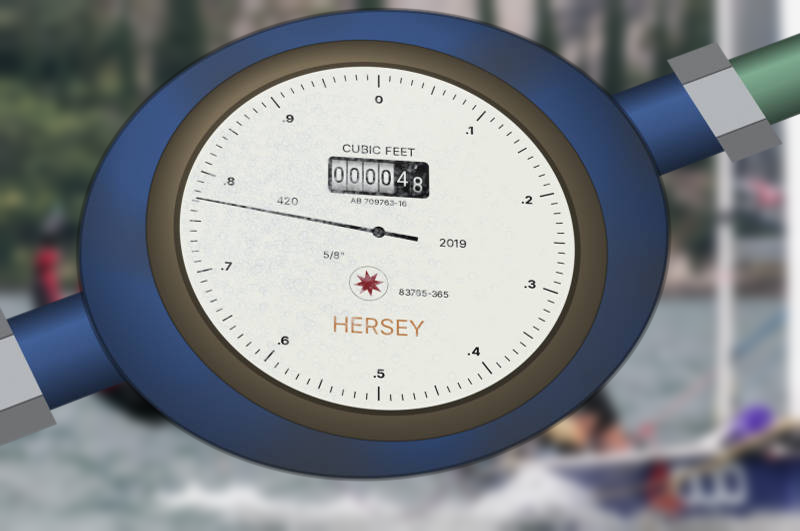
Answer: 47.77 ft³
